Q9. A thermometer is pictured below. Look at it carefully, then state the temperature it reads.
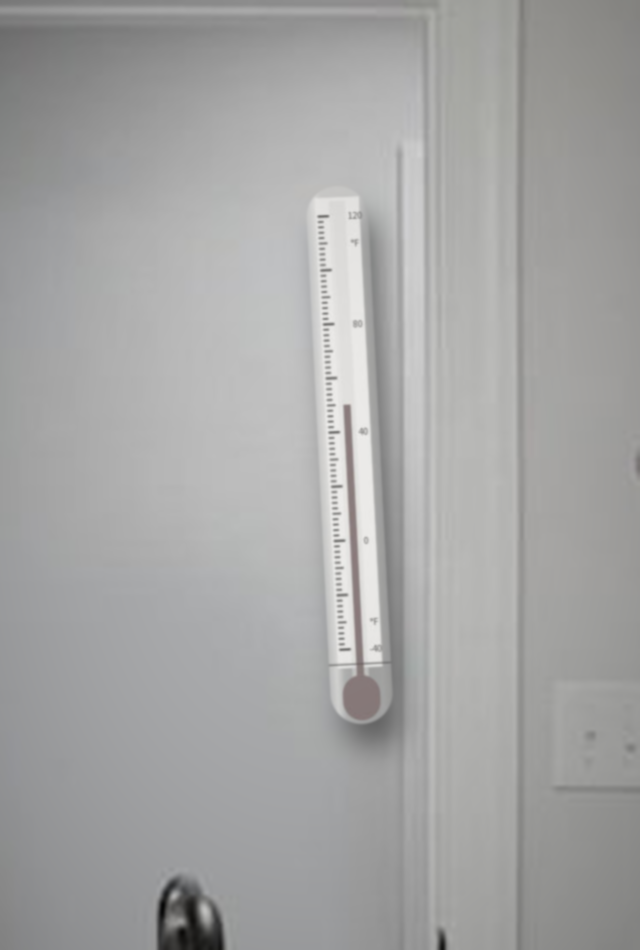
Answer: 50 °F
